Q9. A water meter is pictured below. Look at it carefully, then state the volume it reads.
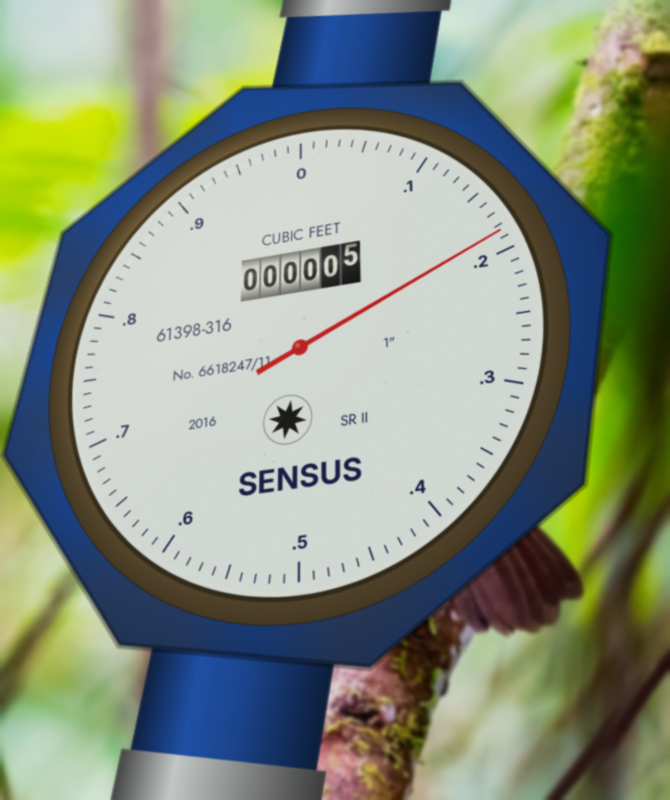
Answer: 5.18 ft³
